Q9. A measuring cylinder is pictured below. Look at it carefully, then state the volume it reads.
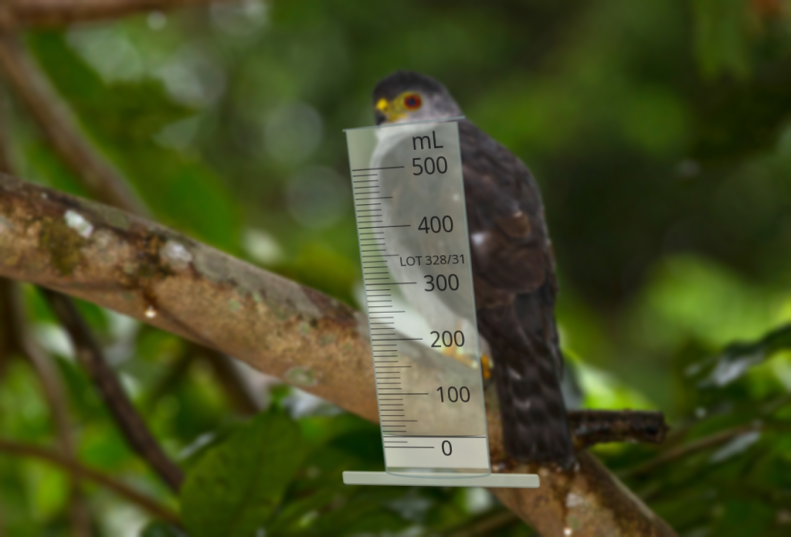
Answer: 20 mL
